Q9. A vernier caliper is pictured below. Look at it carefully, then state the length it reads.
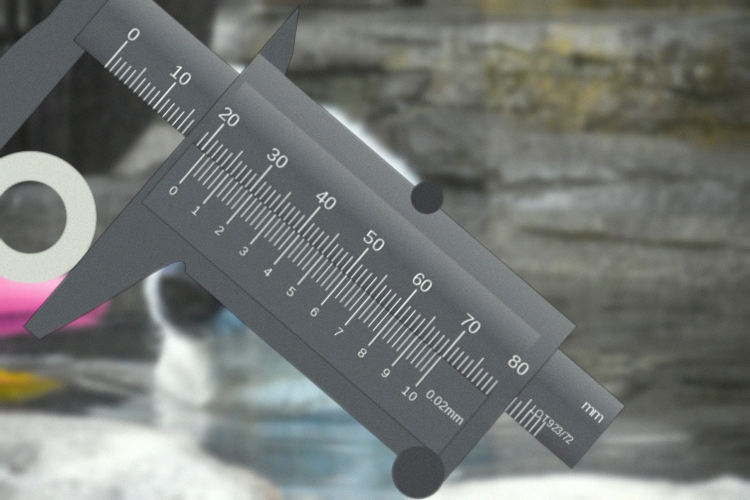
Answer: 20.8 mm
